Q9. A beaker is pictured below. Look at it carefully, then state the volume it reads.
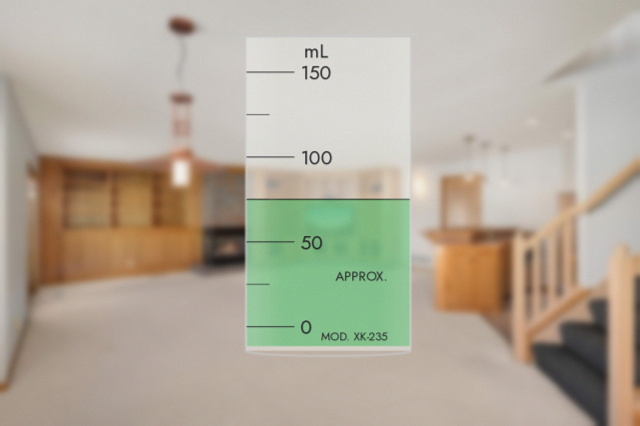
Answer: 75 mL
